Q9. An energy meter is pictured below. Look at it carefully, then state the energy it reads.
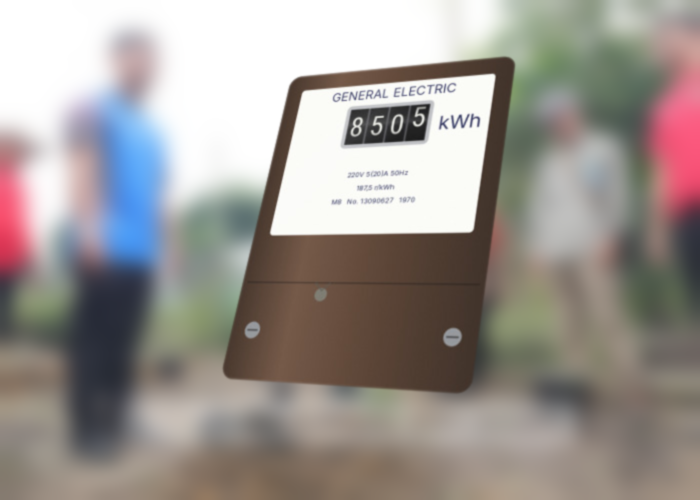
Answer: 8505 kWh
